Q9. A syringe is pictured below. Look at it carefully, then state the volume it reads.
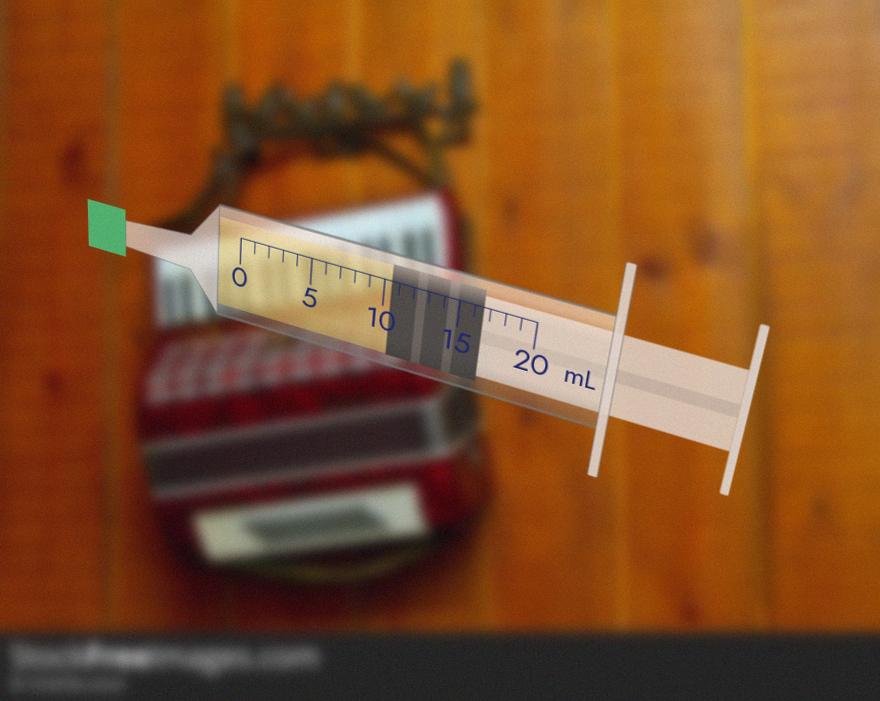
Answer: 10.5 mL
